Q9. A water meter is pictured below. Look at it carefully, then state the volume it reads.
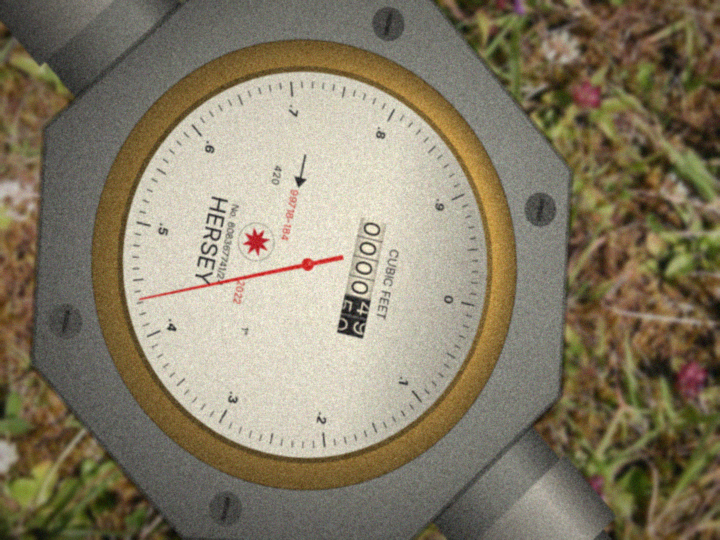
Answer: 49.43 ft³
